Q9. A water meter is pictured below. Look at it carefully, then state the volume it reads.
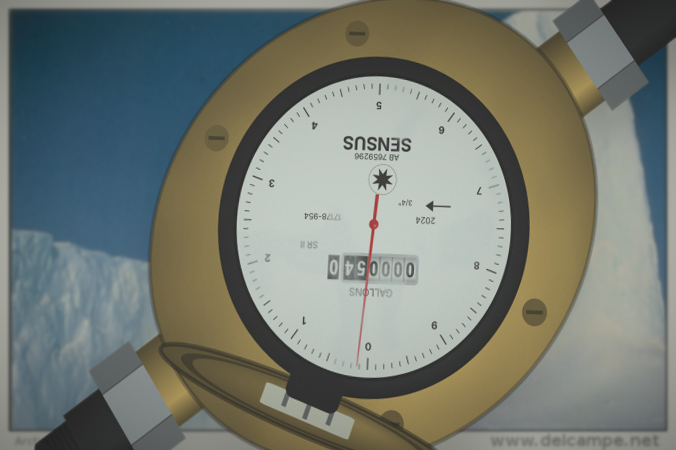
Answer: 540.1 gal
